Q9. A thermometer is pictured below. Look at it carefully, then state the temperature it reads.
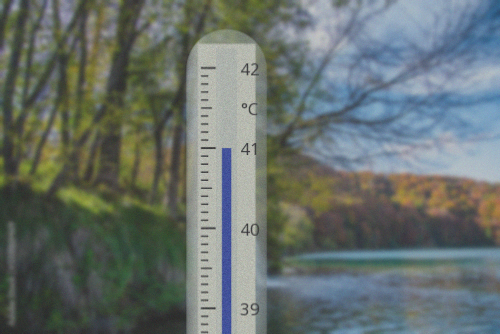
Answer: 41 °C
